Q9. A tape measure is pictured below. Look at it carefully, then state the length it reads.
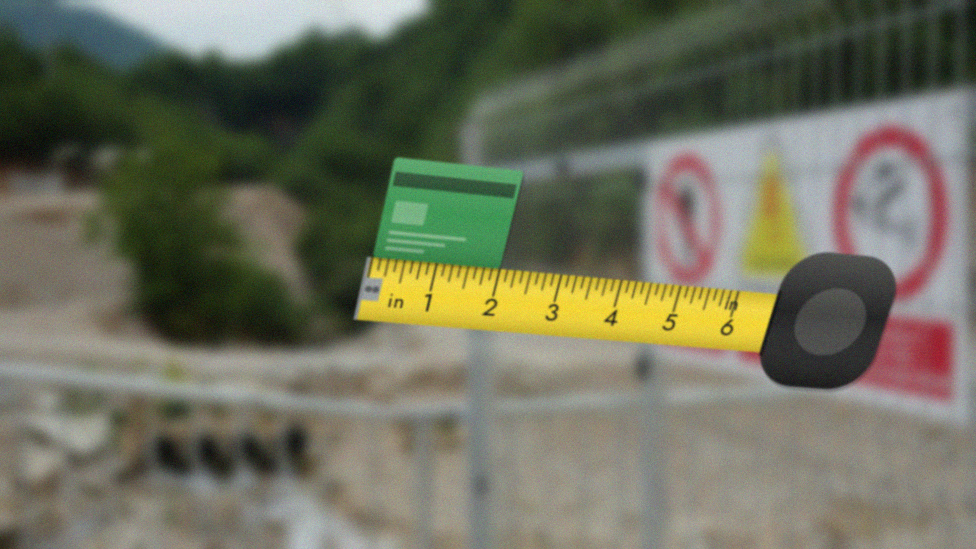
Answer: 2 in
